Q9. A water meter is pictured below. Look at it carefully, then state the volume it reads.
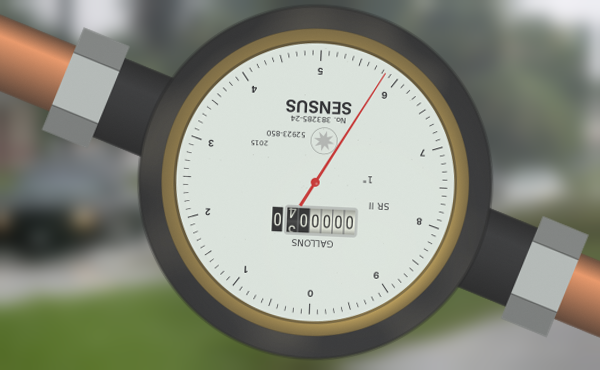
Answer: 35.8 gal
